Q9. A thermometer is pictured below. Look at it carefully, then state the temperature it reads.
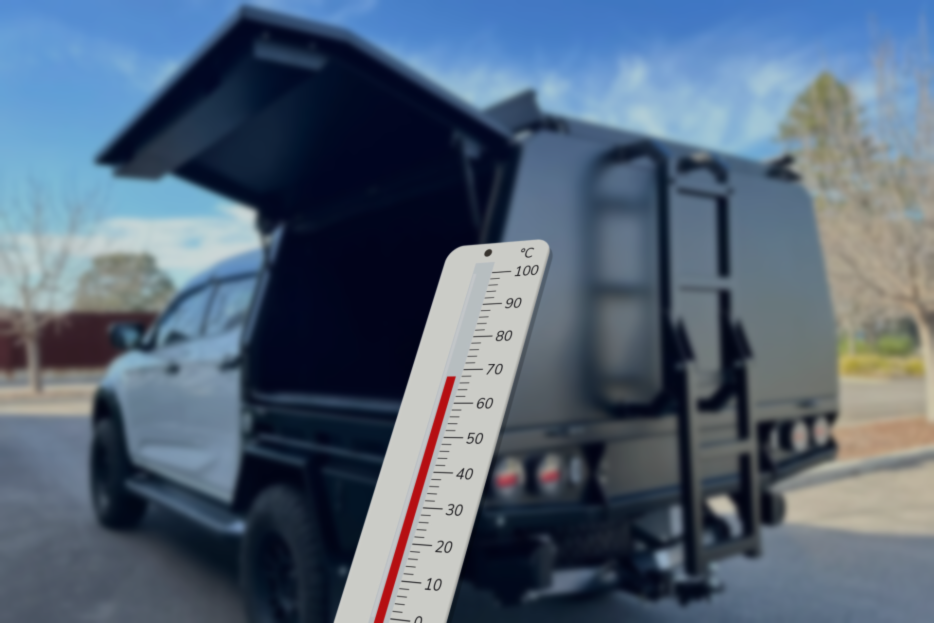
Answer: 68 °C
